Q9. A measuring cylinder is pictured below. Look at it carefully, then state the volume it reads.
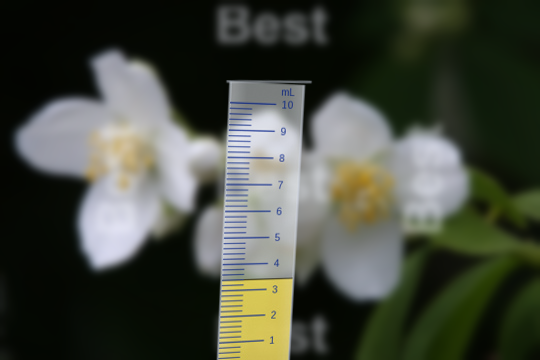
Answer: 3.4 mL
